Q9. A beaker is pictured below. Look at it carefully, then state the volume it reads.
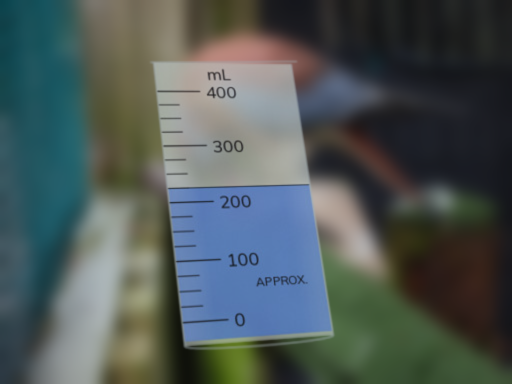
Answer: 225 mL
